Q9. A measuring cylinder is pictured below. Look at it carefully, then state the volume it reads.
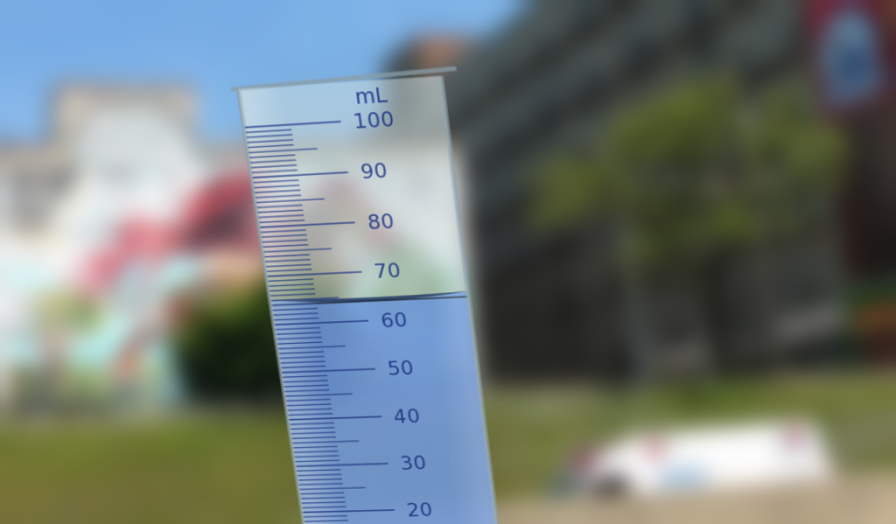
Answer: 64 mL
